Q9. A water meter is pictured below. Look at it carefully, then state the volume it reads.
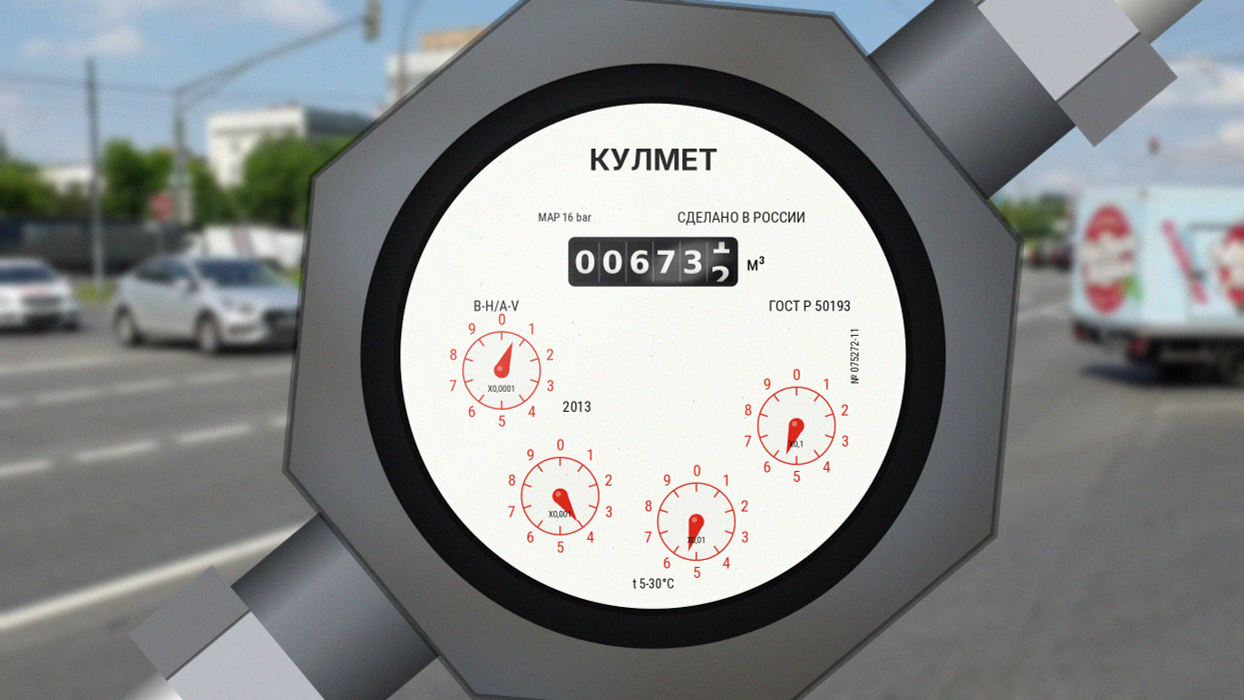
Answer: 6731.5540 m³
